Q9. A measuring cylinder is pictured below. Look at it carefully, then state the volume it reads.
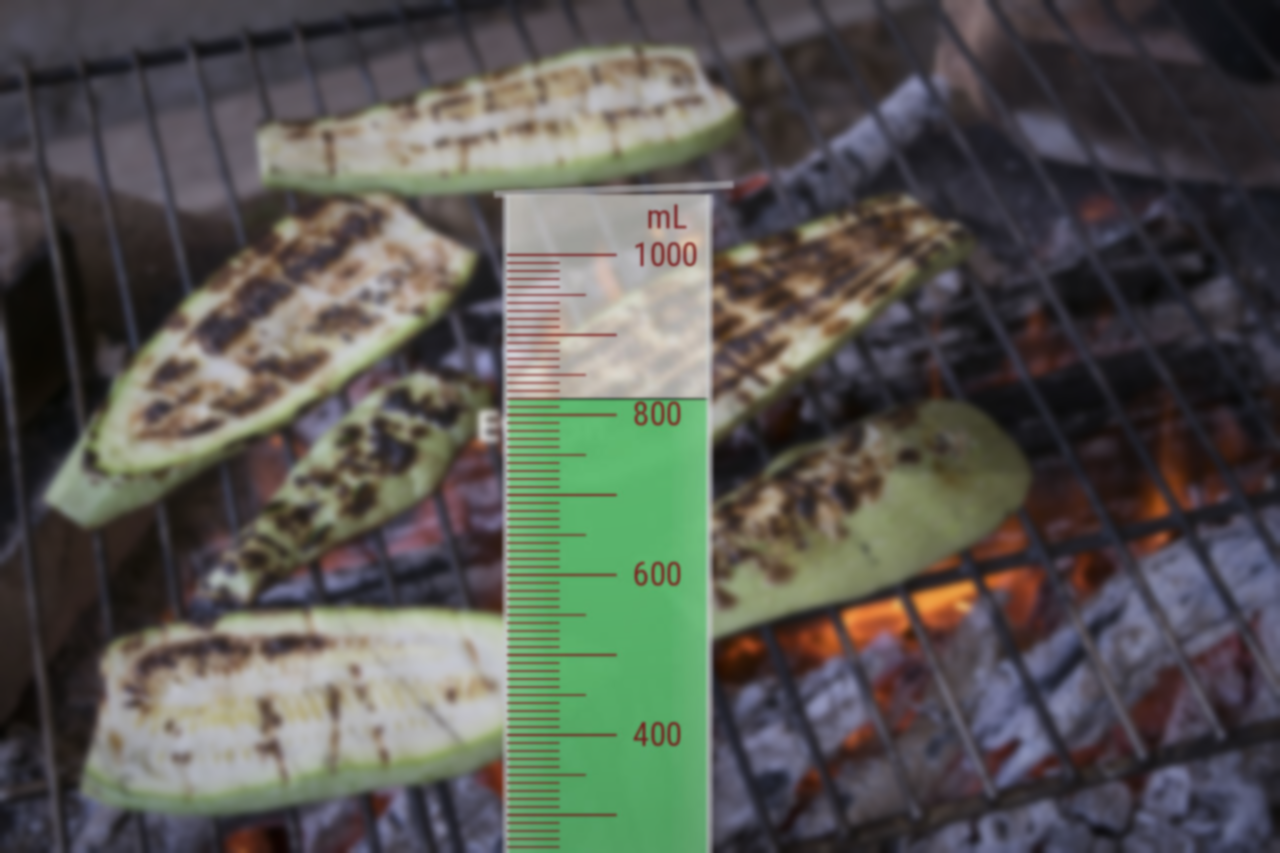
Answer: 820 mL
